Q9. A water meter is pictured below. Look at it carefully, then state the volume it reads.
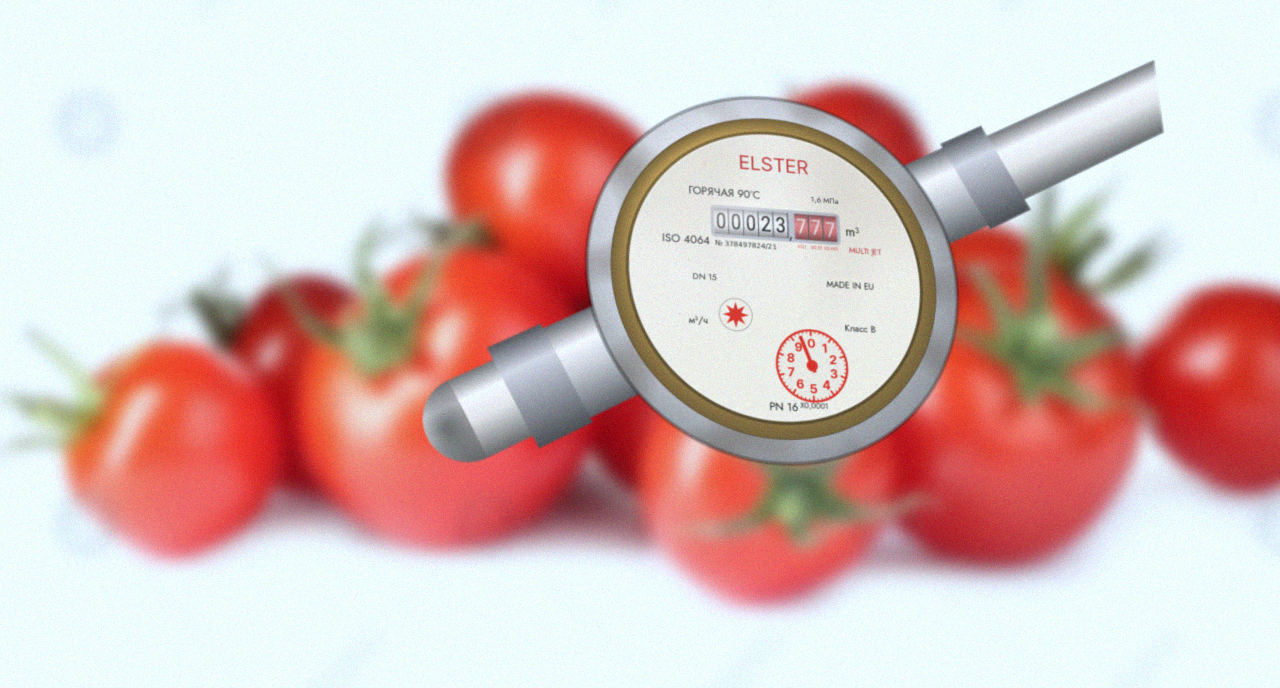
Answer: 23.7769 m³
